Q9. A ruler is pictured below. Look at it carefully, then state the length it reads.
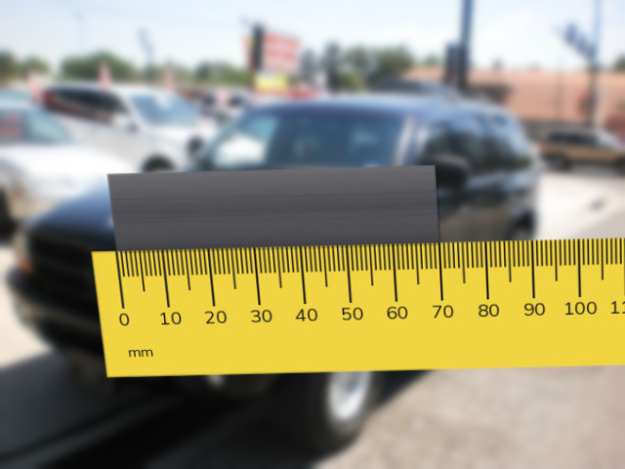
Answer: 70 mm
